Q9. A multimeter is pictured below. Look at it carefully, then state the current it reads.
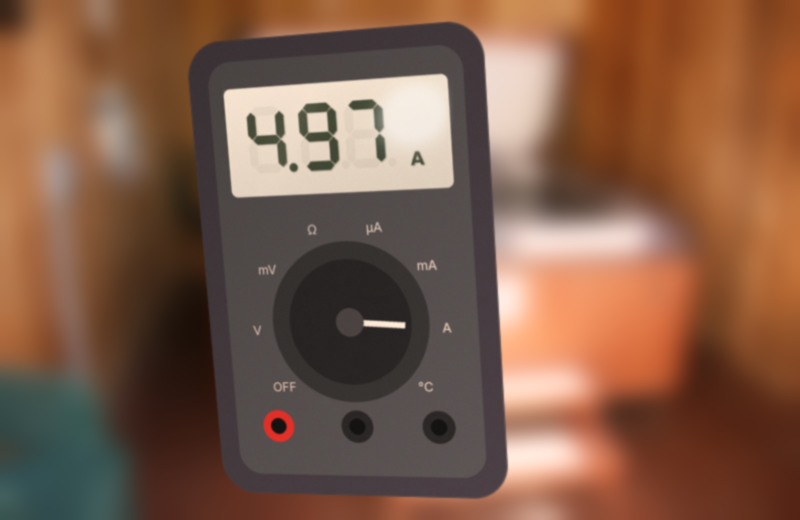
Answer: 4.97 A
